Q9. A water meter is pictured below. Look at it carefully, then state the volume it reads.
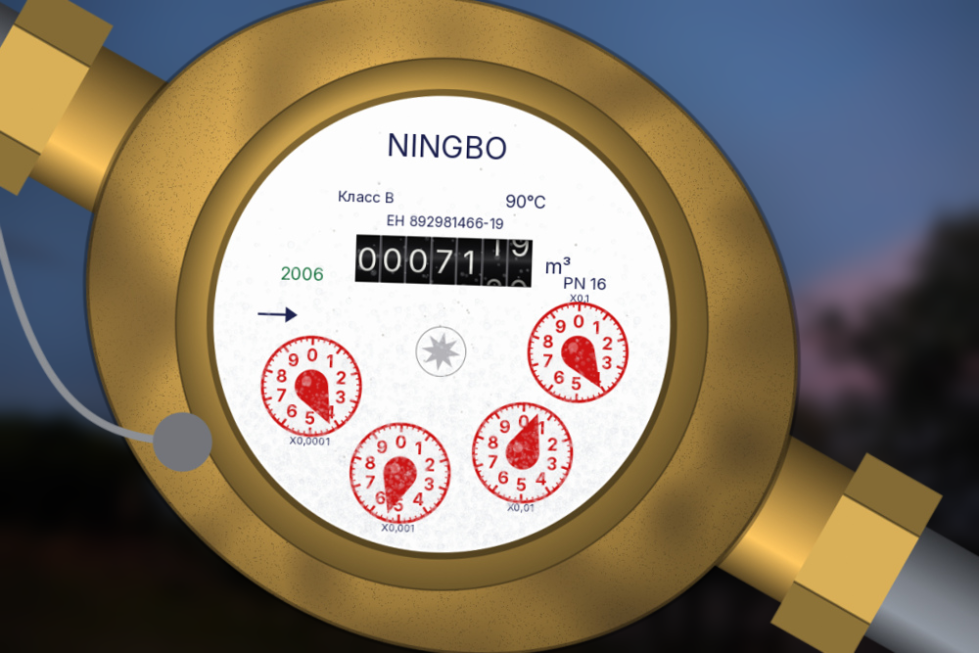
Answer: 7119.4054 m³
